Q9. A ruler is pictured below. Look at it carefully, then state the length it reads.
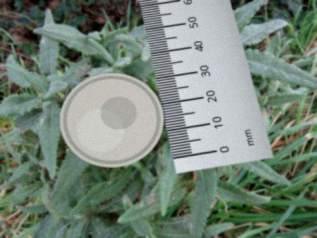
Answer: 35 mm
